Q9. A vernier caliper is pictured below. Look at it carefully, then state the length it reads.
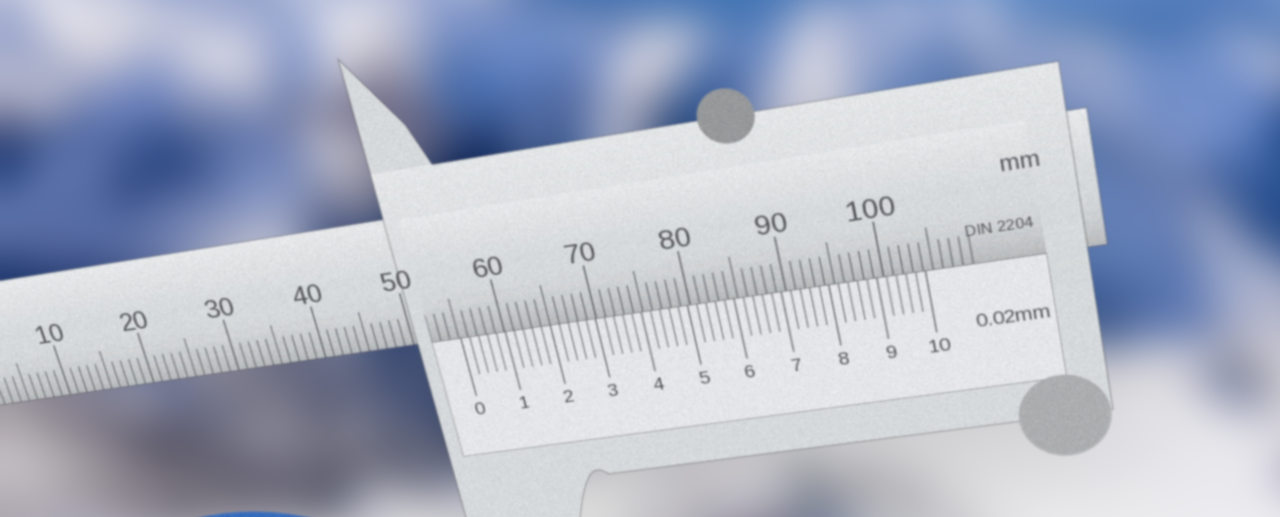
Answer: 55.2 mm
